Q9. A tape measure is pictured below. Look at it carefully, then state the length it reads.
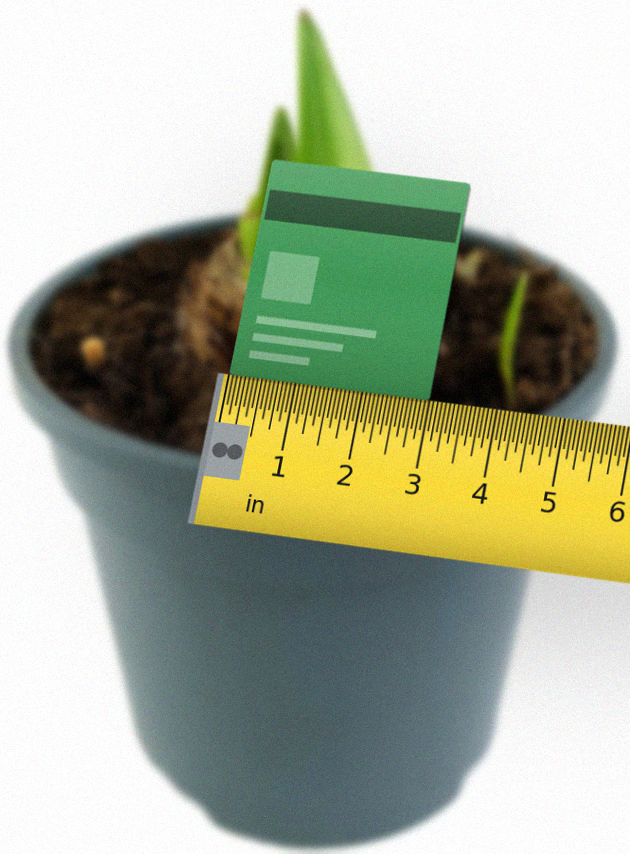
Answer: 3 in
